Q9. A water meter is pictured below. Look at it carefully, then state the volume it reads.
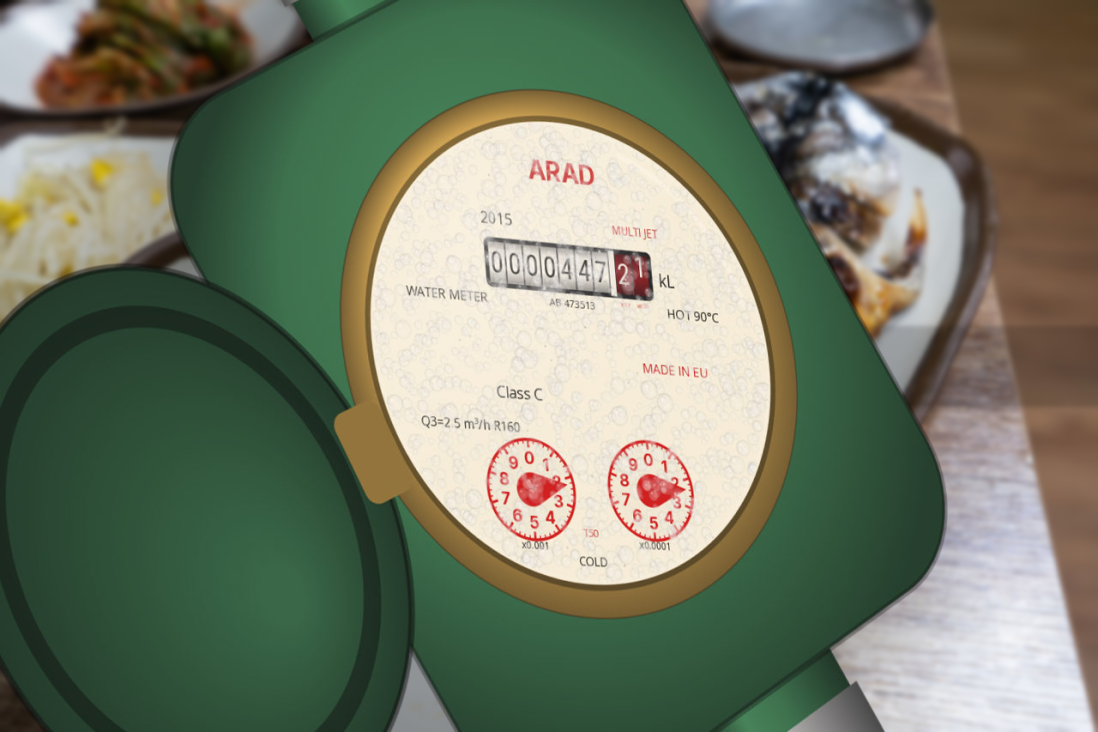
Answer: 447.2122 kL
